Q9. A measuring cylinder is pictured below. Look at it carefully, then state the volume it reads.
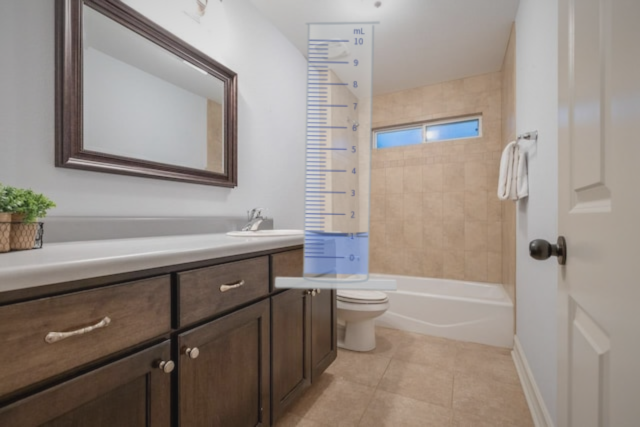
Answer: 1 mL
